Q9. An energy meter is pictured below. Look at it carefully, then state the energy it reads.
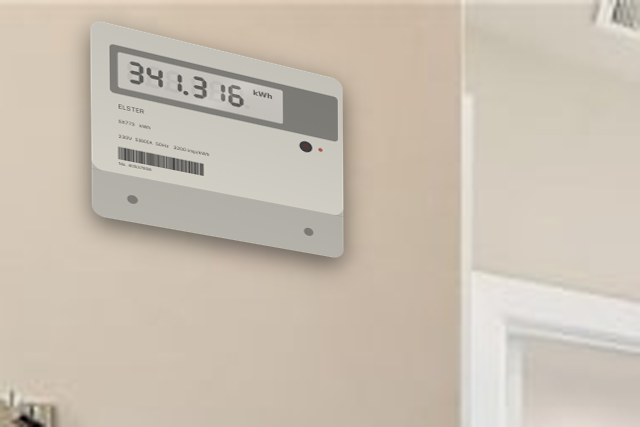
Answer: 341.316 kWh
